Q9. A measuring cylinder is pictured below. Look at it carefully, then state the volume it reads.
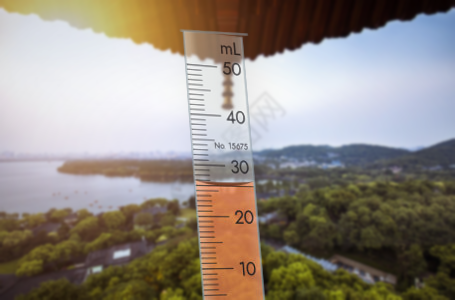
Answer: 26 mL
